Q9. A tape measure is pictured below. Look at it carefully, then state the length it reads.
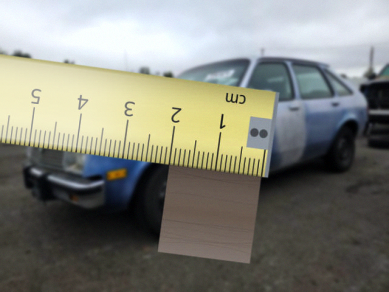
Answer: 2 cm
